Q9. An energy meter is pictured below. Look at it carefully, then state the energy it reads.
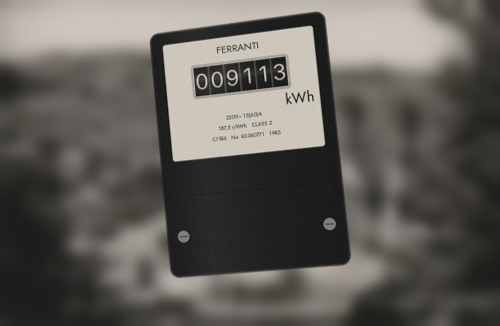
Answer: 9113 kWh
